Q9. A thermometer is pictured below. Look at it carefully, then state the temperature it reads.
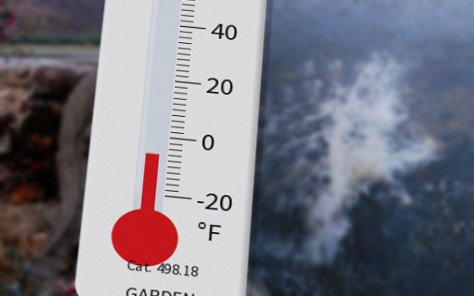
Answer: -6 °F
